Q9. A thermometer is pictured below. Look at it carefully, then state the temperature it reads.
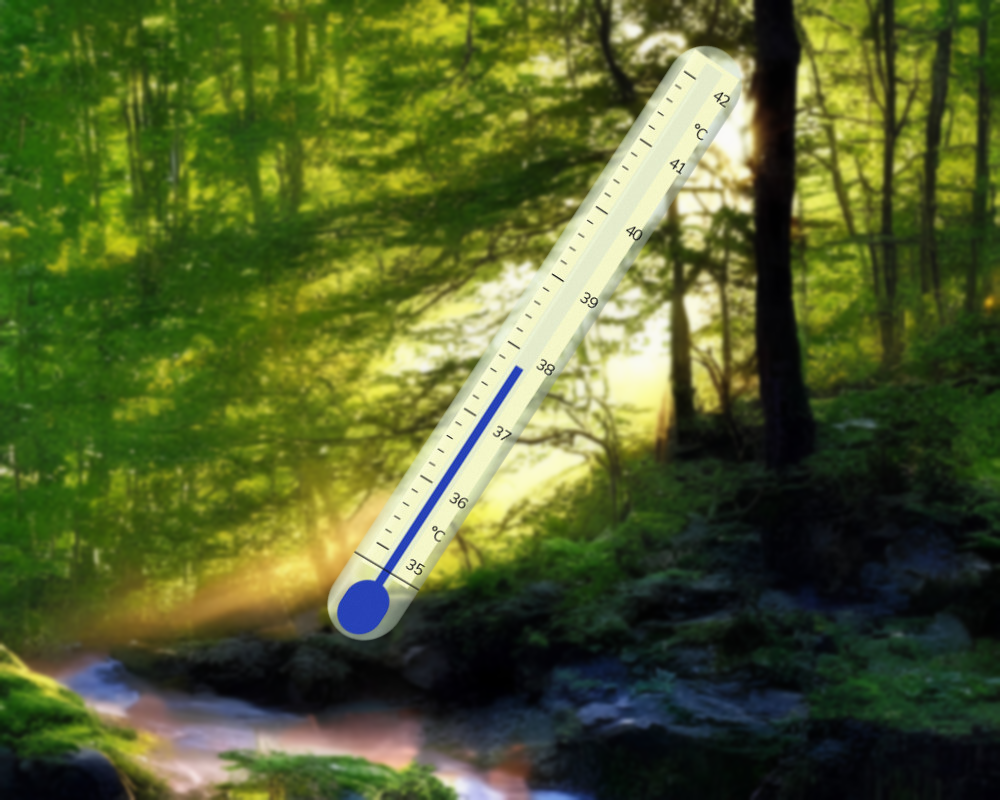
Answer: 37.8 °C
